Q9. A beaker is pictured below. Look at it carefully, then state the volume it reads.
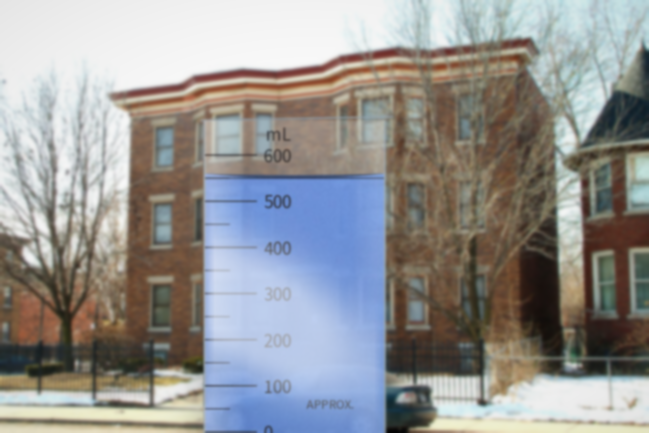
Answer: 550 mL
